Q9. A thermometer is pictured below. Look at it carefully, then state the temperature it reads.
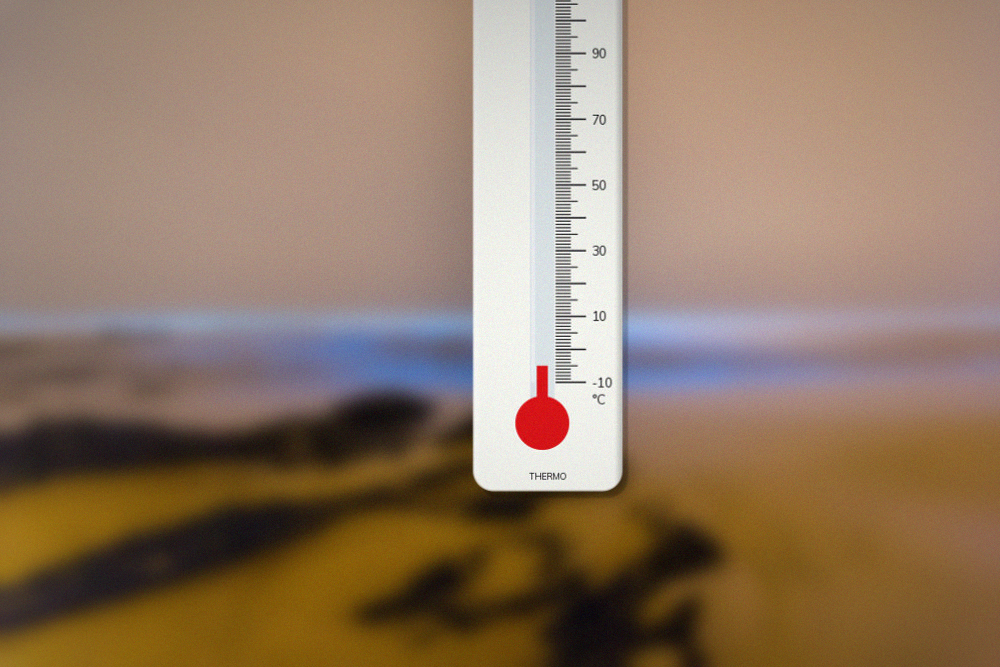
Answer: -5 °C
